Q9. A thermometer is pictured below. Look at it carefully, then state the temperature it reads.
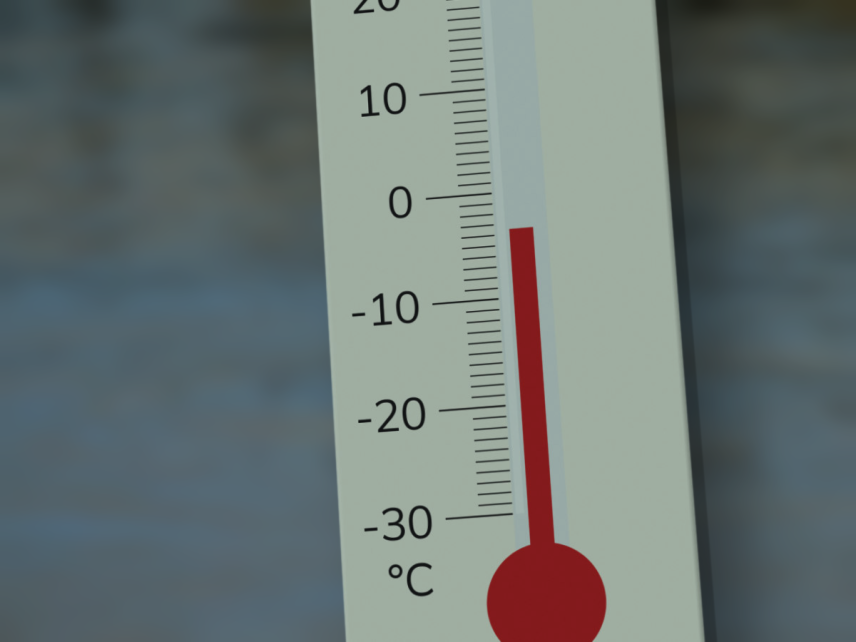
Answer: -3.5 °C
